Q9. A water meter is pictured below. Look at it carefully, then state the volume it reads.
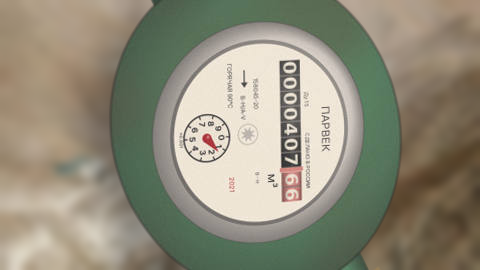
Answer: 407.661 m³
